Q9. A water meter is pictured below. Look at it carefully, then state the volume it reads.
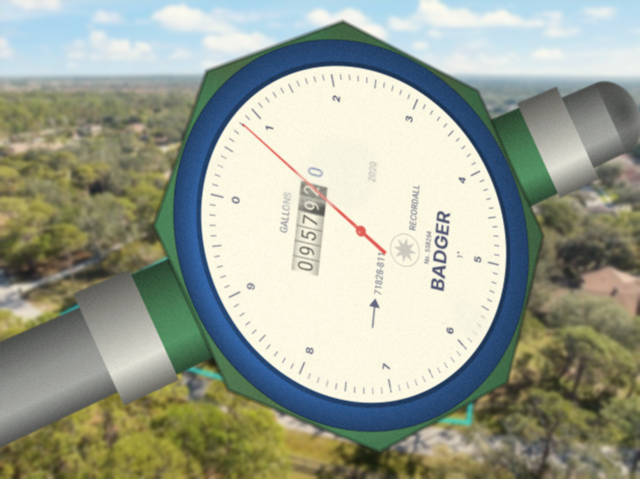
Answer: 957920.8 gal
